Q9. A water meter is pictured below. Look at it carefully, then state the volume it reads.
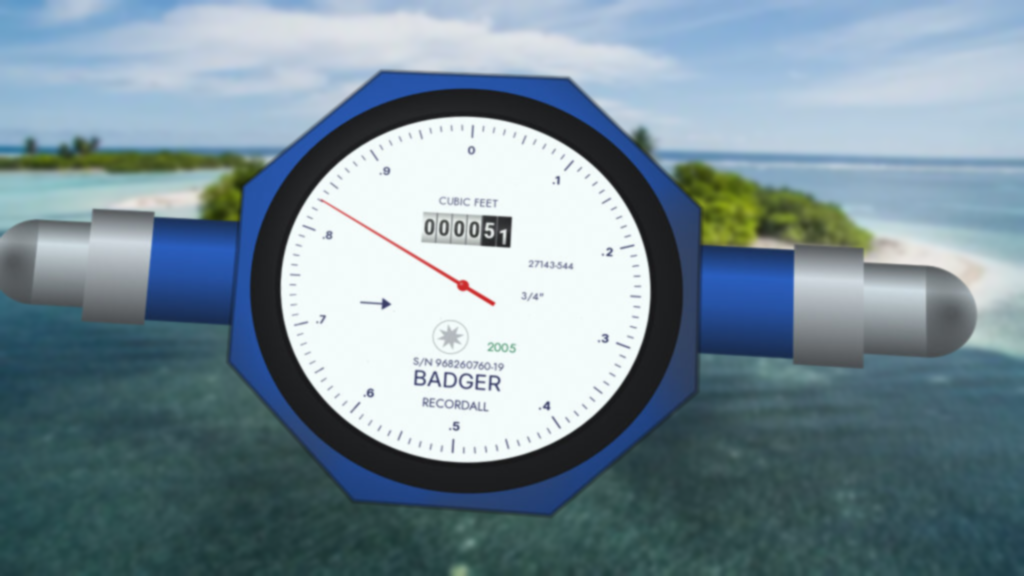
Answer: 50.83 ft³
